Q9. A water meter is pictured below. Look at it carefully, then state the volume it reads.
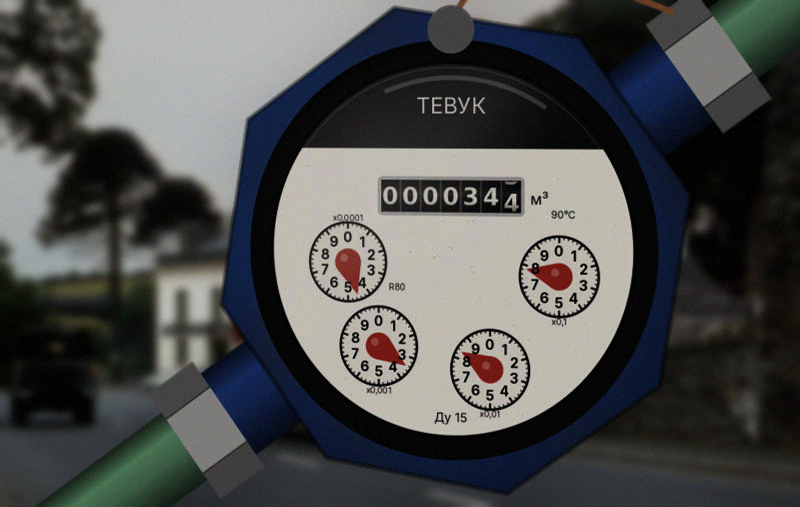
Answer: 343.7834 m³
